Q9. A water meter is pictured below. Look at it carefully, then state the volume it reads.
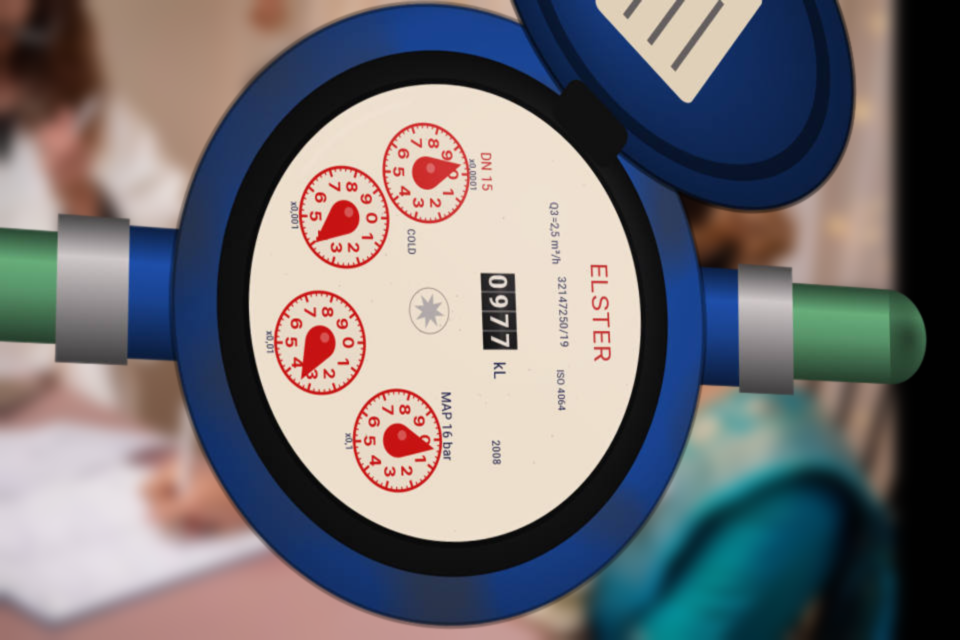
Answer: 977.0339 kL
